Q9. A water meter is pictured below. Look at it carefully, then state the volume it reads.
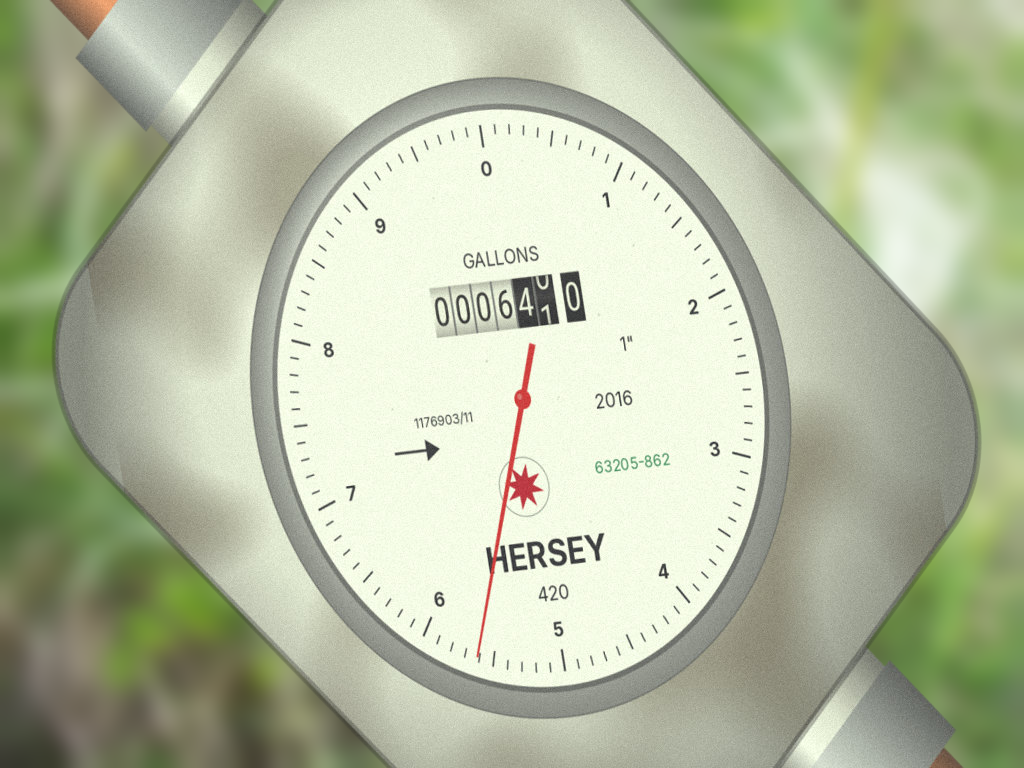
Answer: 6405.6 gal
